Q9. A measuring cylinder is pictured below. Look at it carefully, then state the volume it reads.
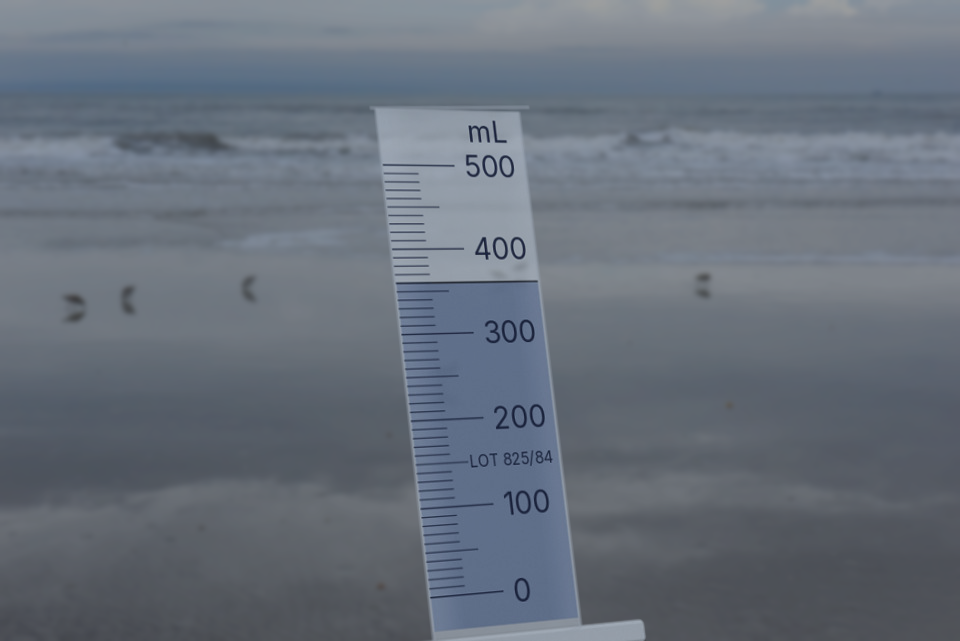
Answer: 360 mL
